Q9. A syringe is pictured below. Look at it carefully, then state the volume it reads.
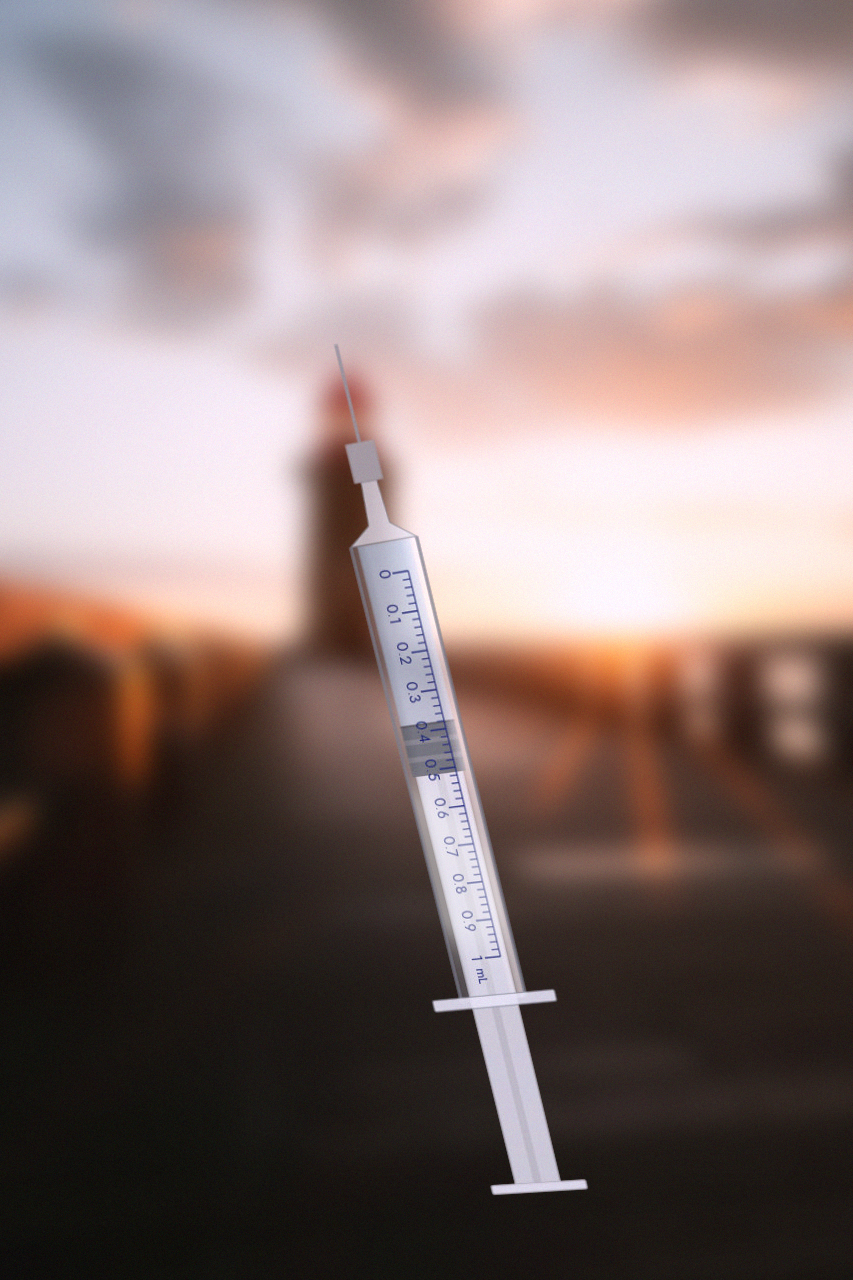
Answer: 0.38 mL
